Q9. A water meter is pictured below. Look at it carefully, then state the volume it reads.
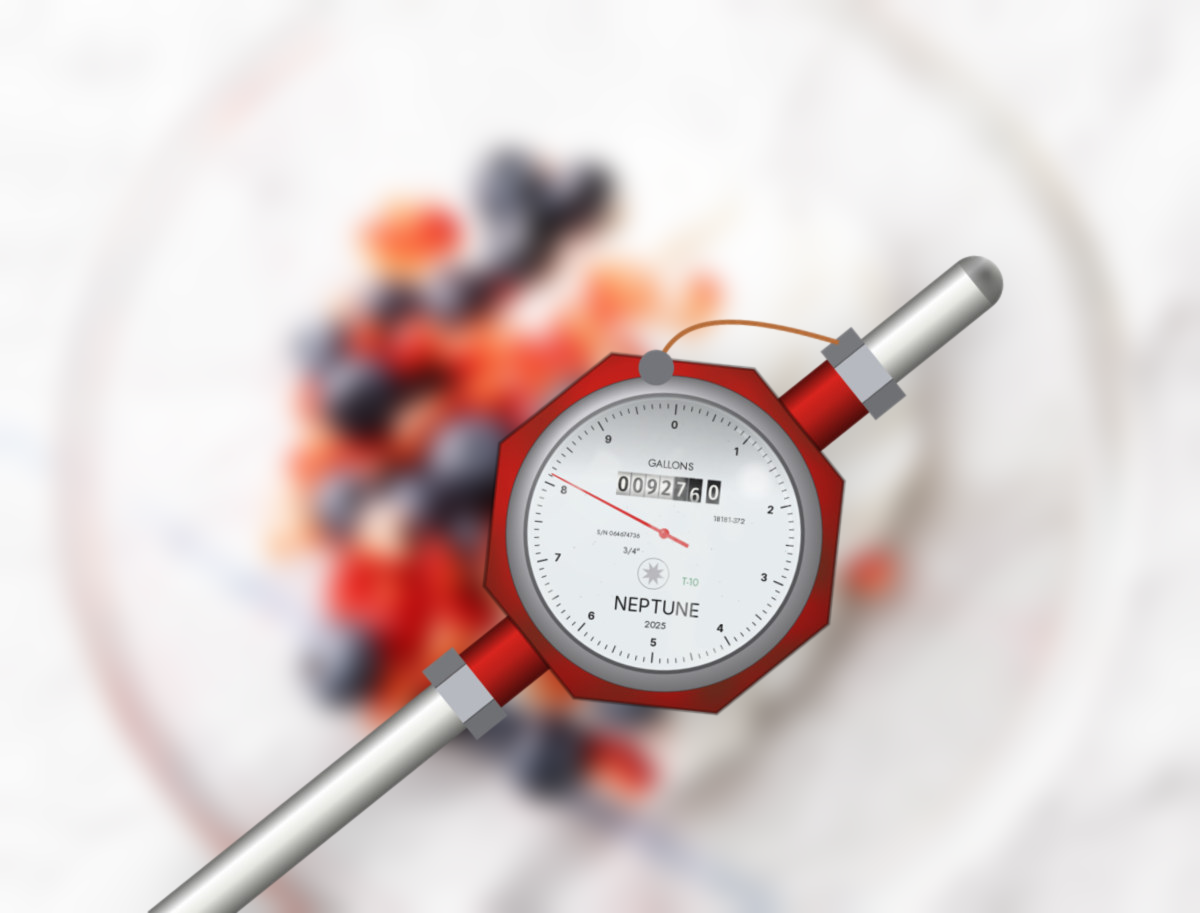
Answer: 92758.1 gal
